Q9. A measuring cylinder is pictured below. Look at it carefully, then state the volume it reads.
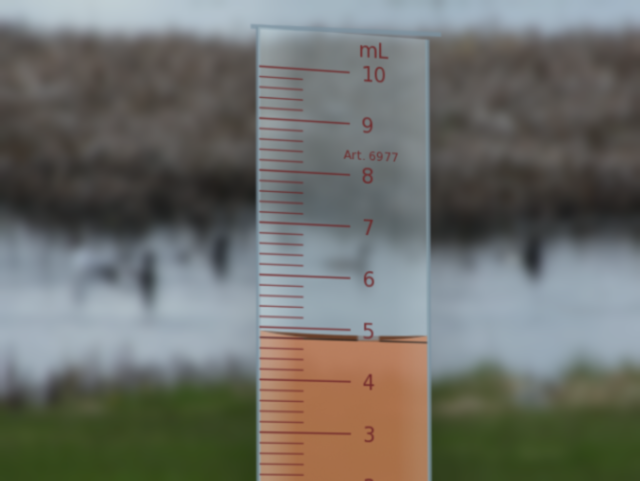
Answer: 4.8 mL
